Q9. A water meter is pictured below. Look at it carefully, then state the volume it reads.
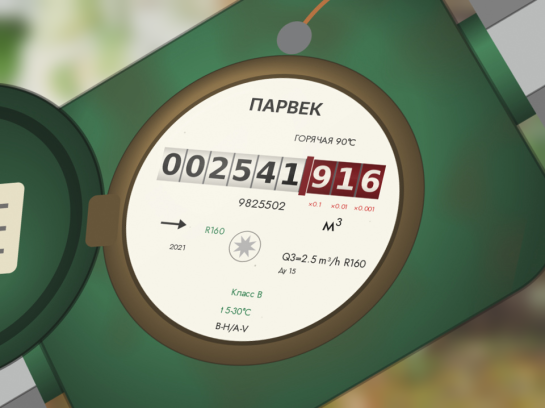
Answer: 2541.916 m³
